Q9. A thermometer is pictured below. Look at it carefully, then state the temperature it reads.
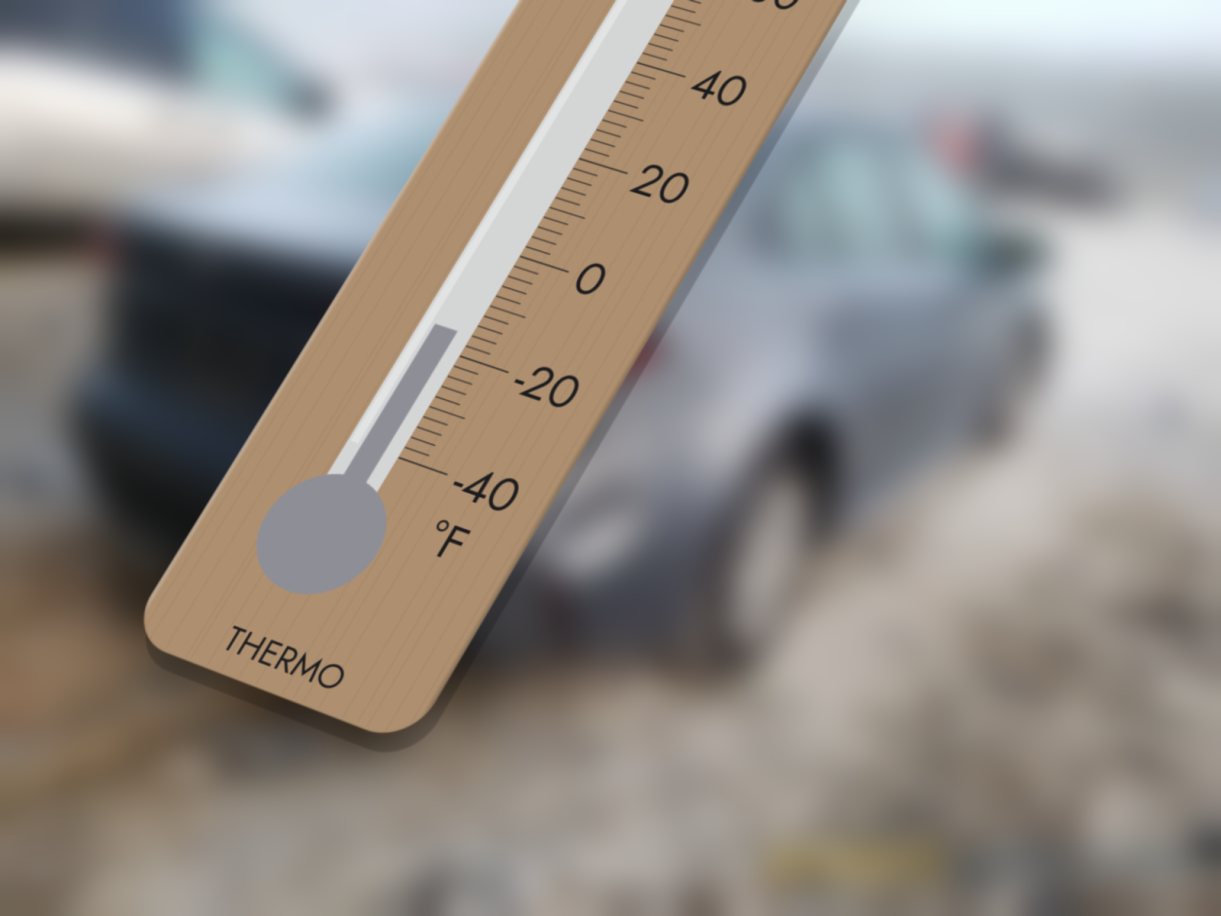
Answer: -16 °F
